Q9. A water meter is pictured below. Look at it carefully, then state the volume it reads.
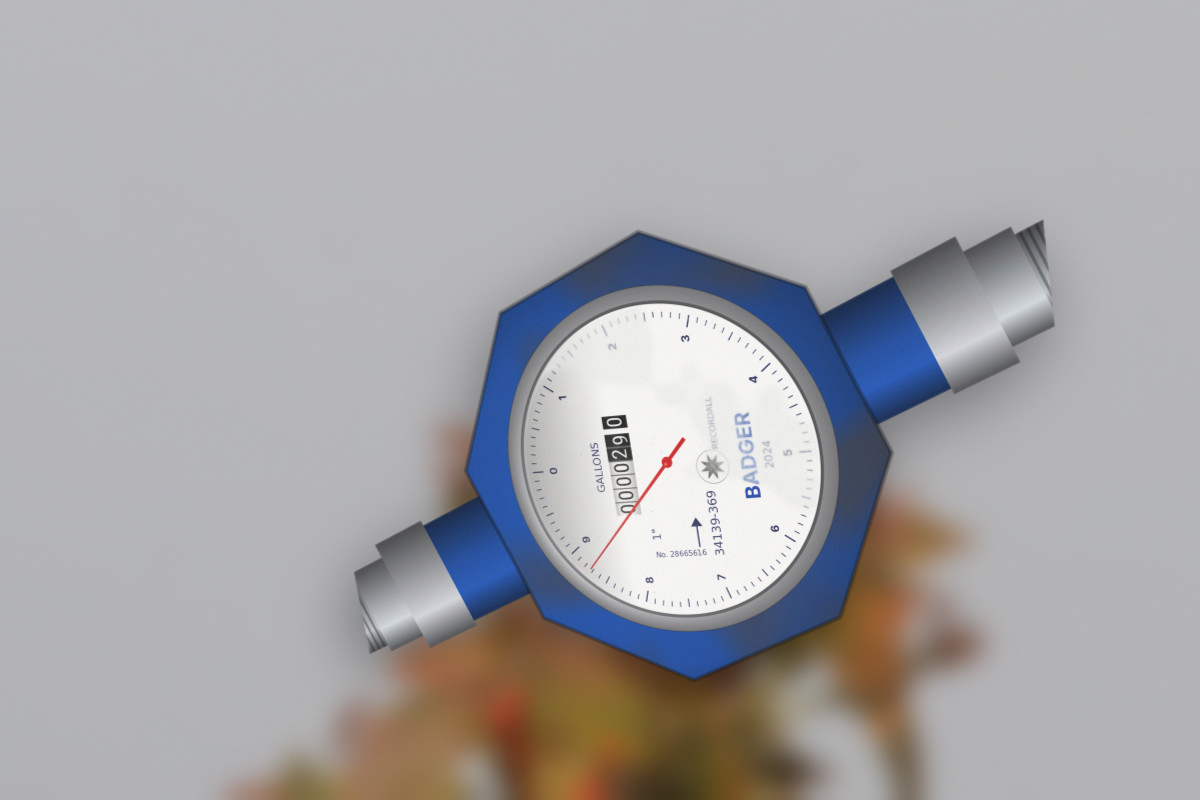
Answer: 288.7 gal
